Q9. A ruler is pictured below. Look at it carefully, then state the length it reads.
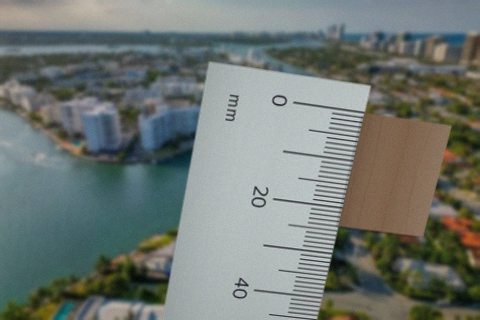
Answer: 24 mm
